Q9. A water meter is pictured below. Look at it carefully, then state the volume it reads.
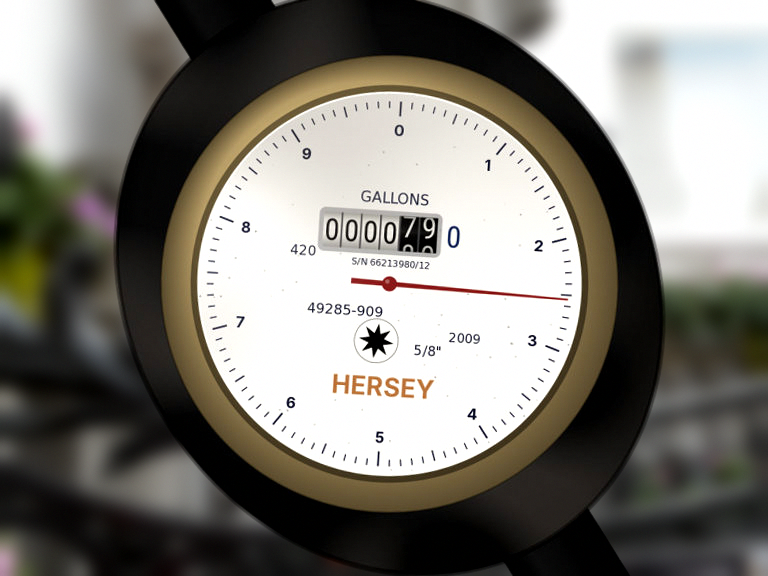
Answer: 792.5 gal
